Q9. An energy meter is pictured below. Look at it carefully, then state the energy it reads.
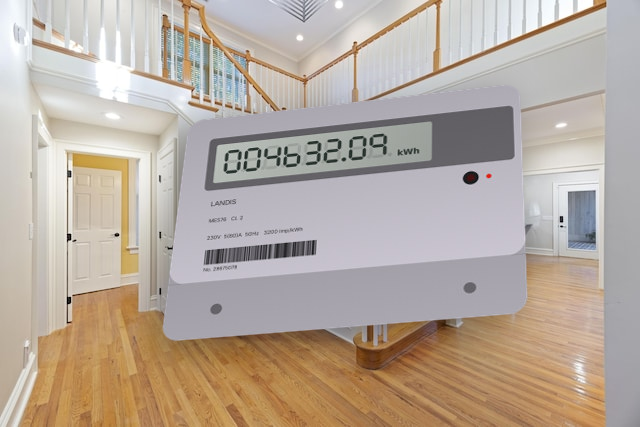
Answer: 4632.09 kWh
